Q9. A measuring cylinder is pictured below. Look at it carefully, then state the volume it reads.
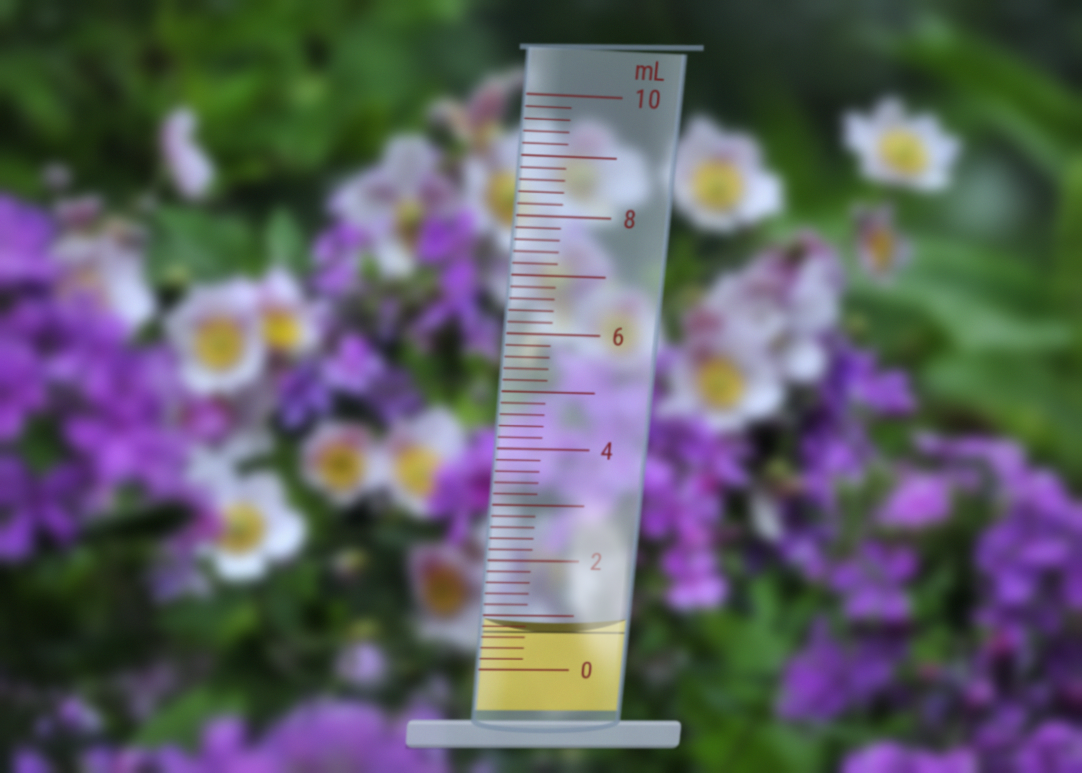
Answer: 0.7 mL
